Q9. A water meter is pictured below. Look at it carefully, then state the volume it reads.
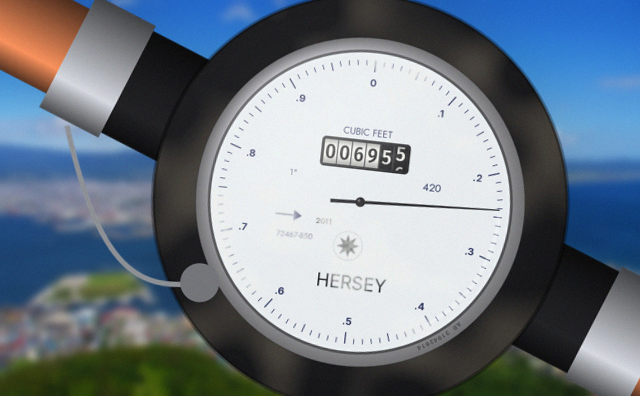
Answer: 6955.24 ft³
